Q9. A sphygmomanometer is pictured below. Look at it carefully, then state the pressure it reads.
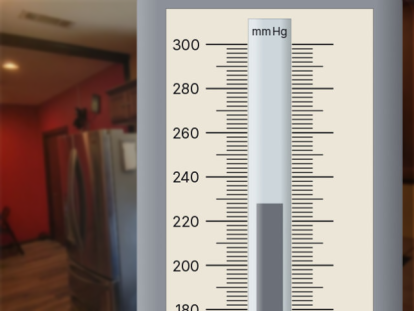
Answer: 228 mmHg
